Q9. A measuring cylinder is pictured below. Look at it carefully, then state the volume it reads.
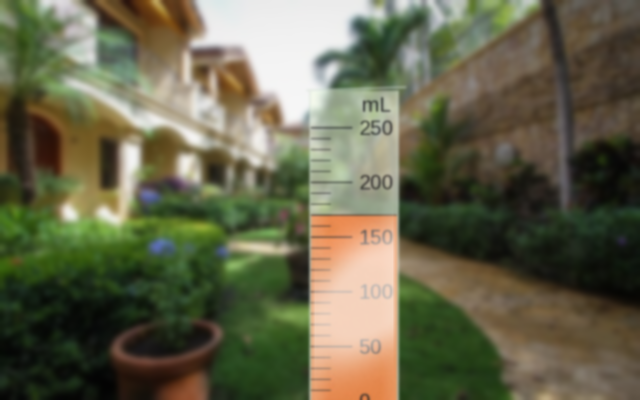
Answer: 170 mL
